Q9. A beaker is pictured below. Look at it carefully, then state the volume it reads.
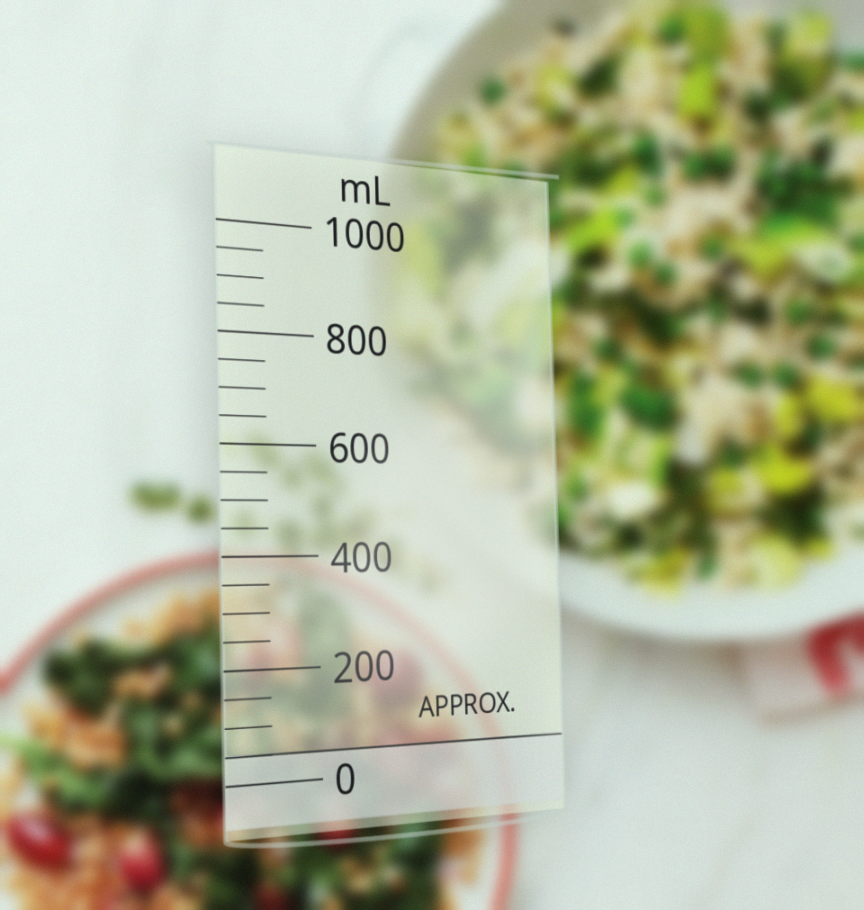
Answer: 50 mL
